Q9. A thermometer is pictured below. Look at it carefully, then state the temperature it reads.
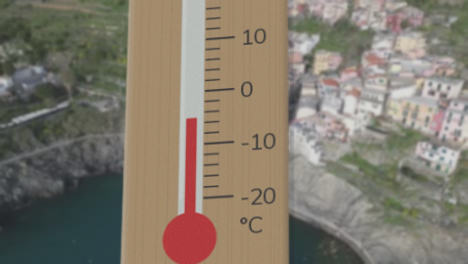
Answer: -5 °C
